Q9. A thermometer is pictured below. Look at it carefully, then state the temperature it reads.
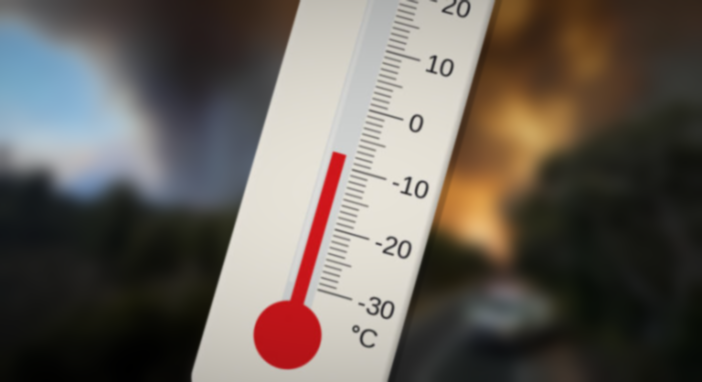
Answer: -8 °C
